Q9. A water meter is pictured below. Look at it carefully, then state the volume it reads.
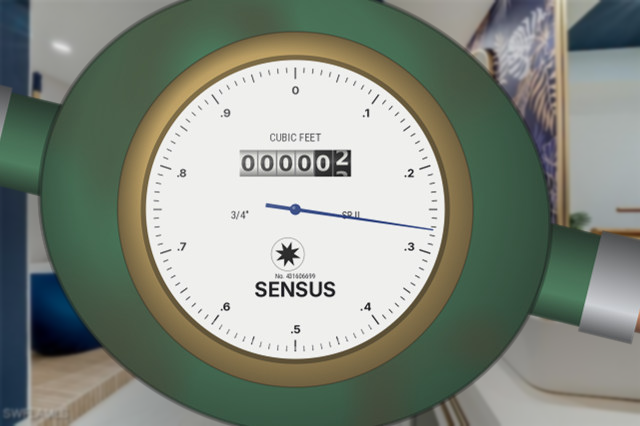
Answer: 2.27 ft³
